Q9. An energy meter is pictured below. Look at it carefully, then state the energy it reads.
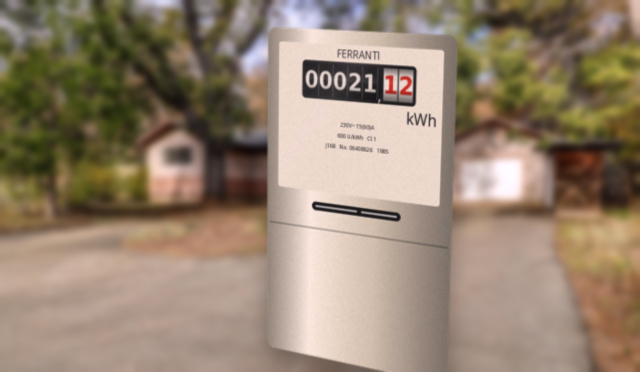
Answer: 21.12 kWh
